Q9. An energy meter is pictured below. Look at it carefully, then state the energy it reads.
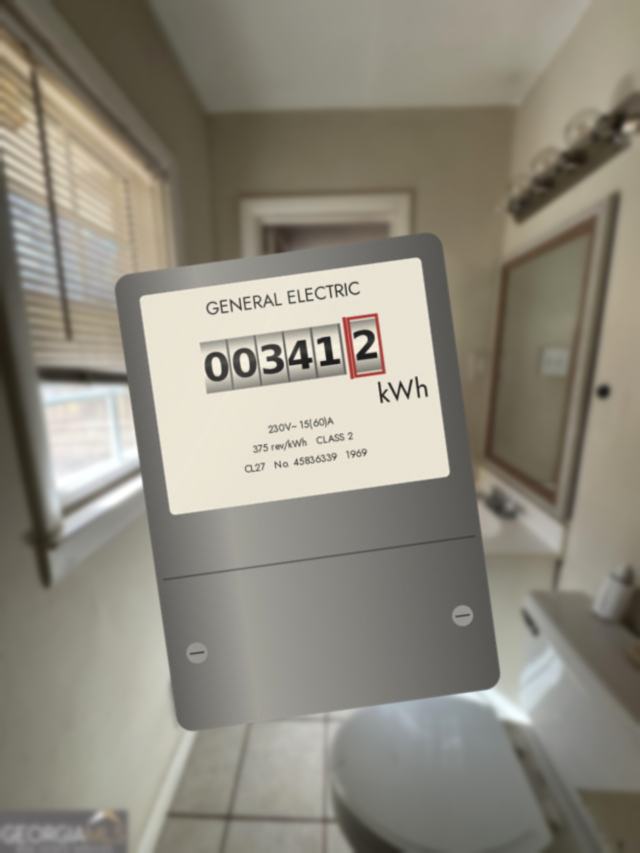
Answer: 341.2 kWh
